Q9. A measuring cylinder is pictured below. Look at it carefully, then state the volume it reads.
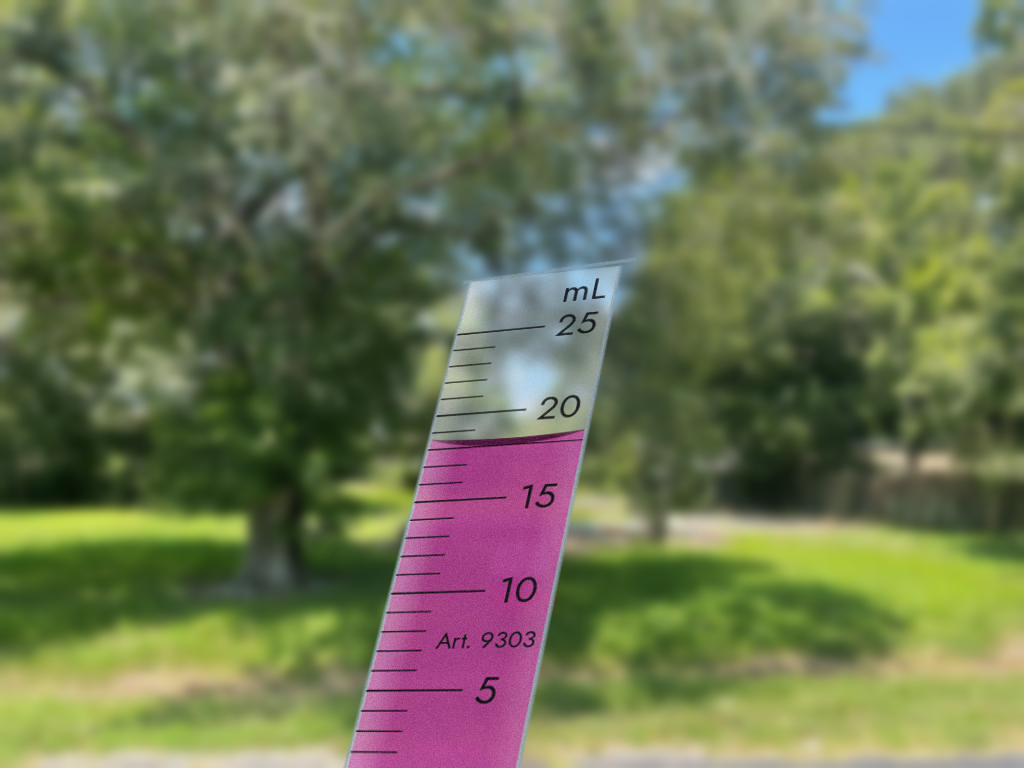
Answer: 18 mL
